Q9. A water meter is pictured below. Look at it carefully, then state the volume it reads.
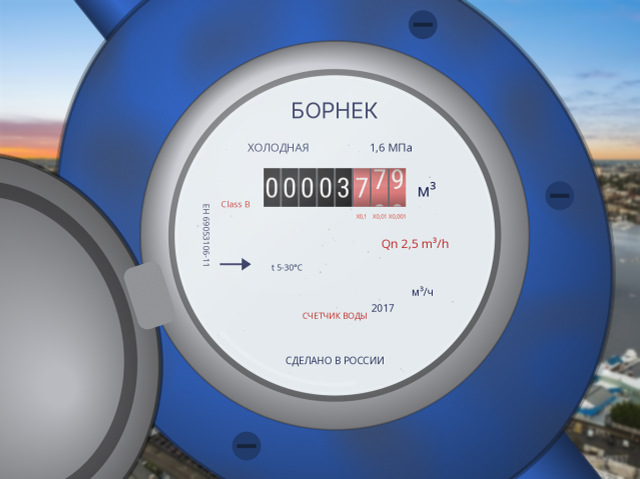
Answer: 3.779 m³
